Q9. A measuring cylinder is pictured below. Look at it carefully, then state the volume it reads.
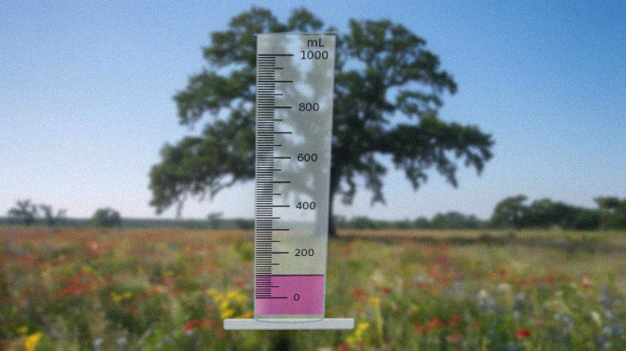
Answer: 100 mL
